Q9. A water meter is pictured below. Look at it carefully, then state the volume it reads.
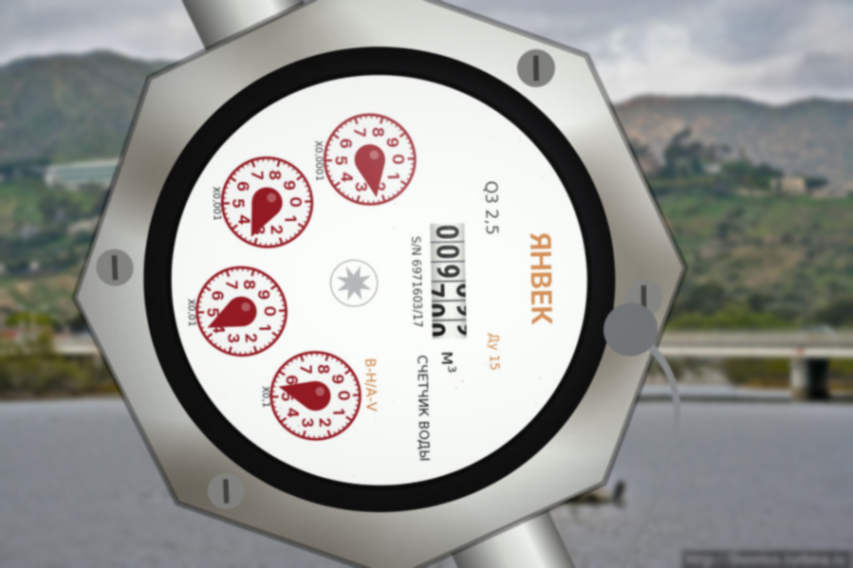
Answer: 9699.5432 m³
